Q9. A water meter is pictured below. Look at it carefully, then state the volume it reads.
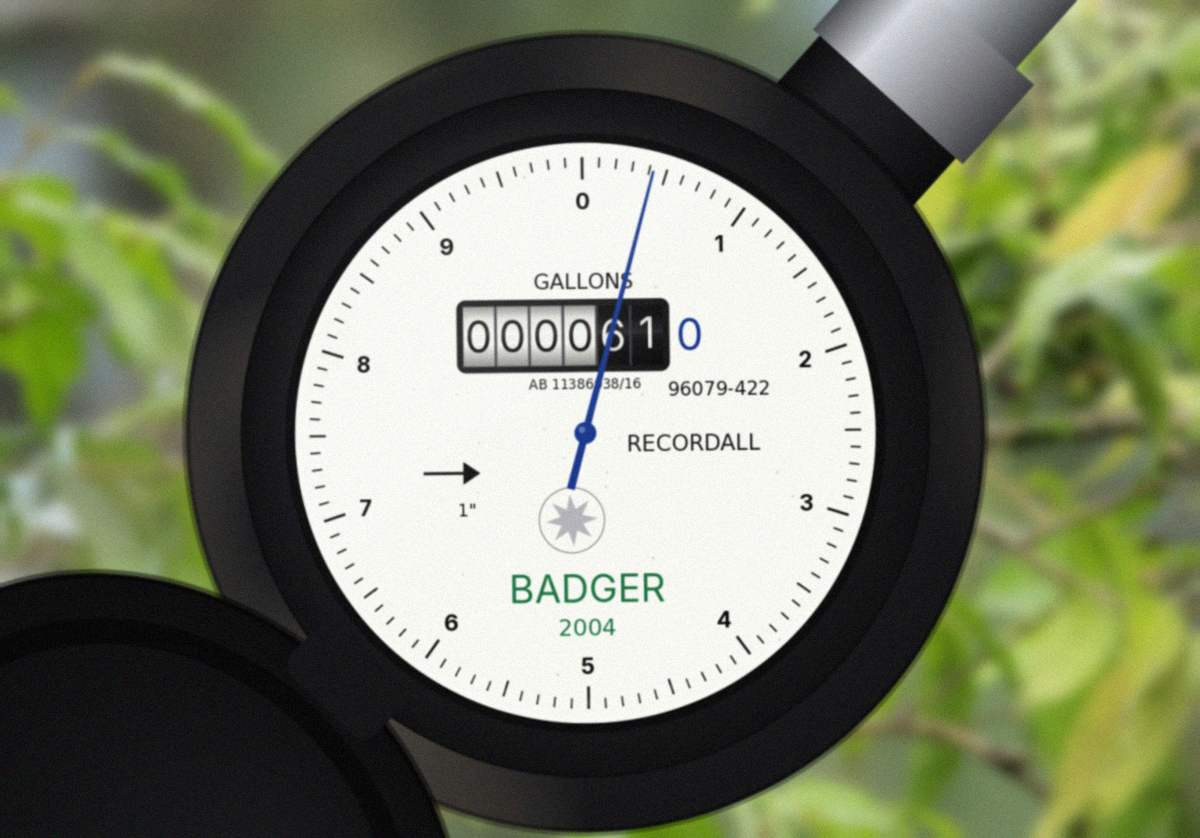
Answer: 610.4 gal
